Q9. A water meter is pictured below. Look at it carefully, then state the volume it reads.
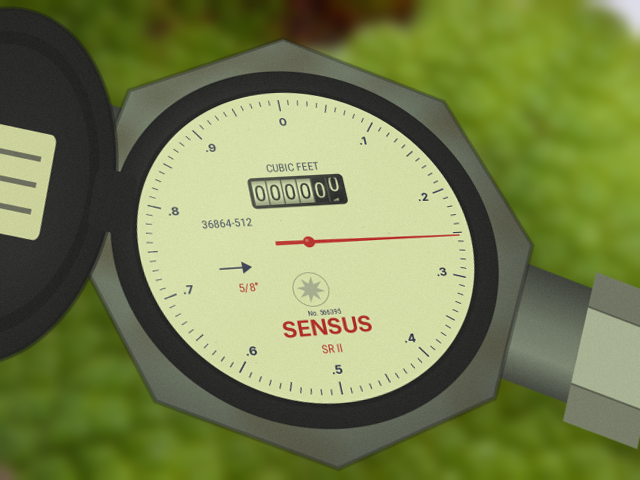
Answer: 0.25 ft³
